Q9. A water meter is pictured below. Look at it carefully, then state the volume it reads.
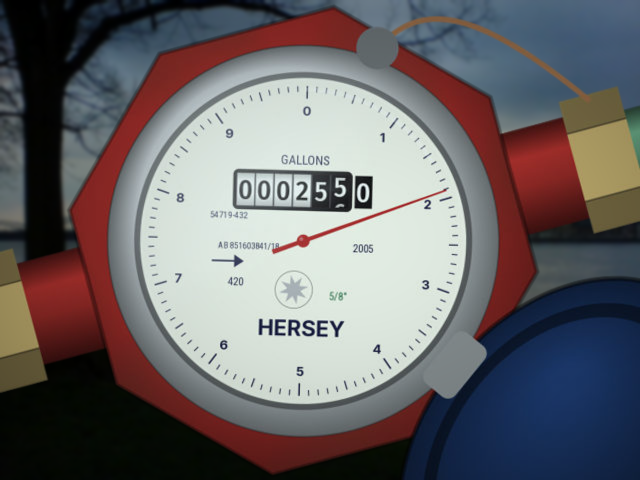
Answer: 2551.9 gal
